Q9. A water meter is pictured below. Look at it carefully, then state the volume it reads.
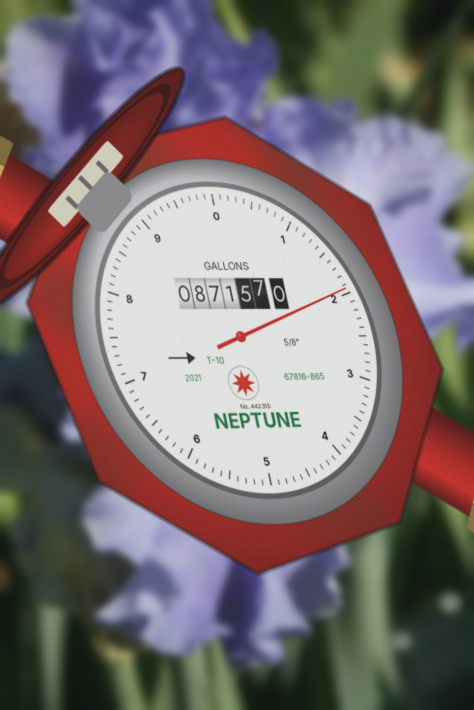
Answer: 871571.9 gal
